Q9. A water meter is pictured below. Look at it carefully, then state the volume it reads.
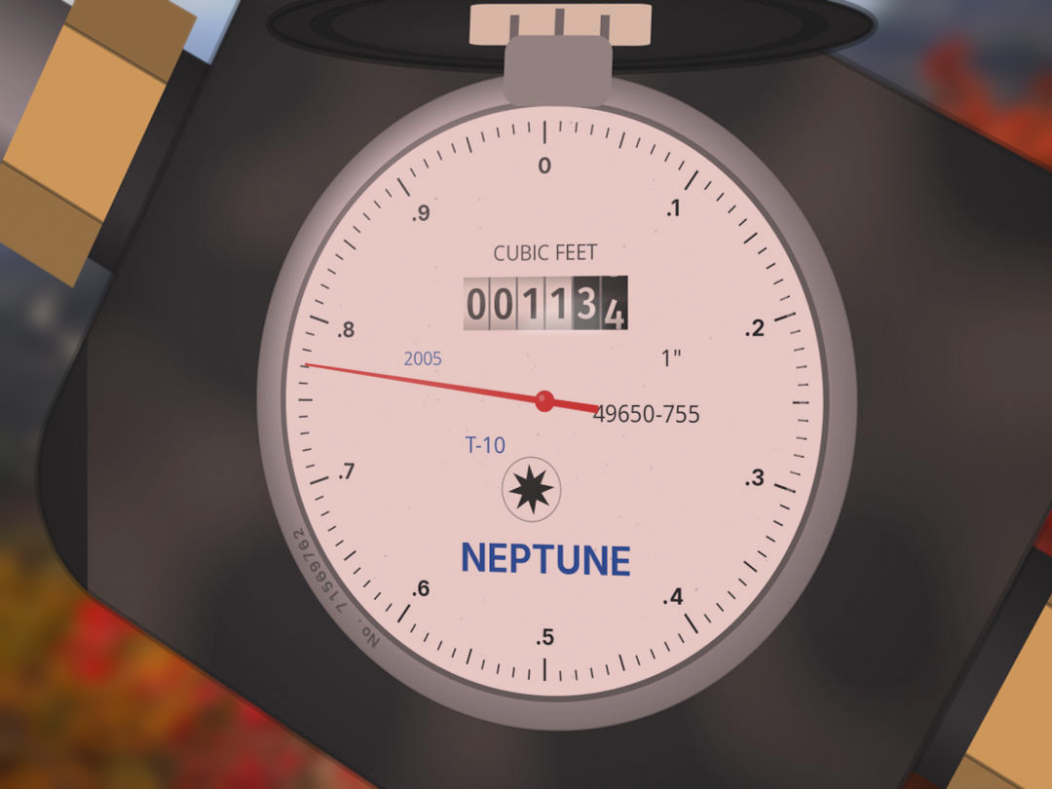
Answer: 1133.77 ft³
